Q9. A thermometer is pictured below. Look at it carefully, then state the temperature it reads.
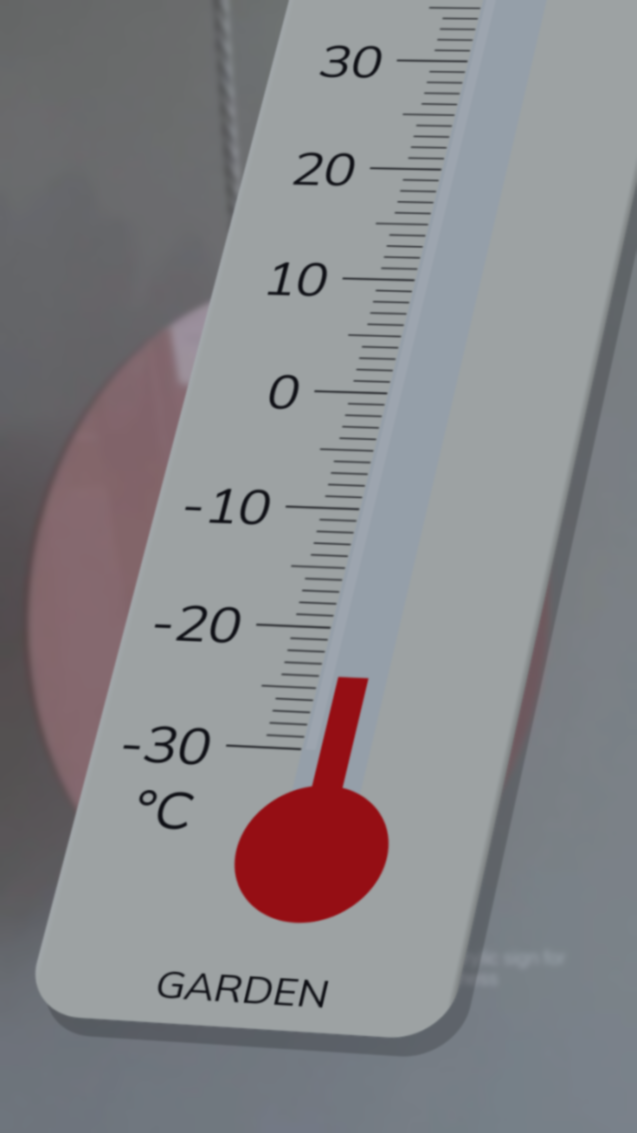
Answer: -24 °C
